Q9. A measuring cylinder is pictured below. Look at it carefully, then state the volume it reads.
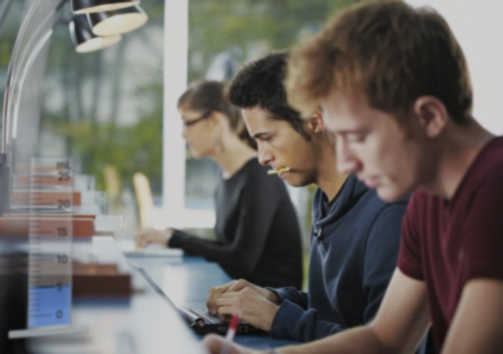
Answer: 5 mL
